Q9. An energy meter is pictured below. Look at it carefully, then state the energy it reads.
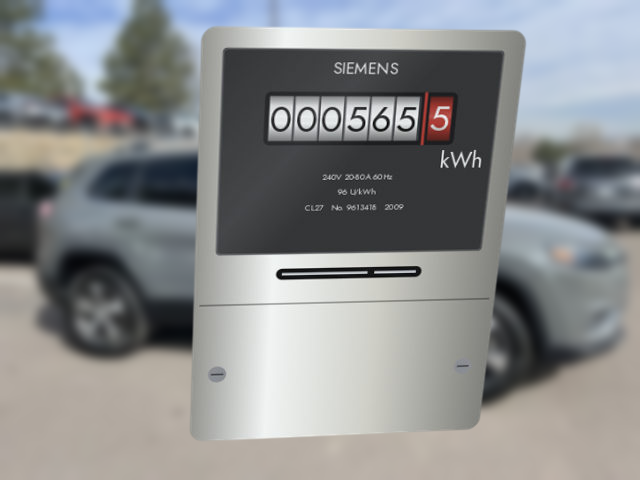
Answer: 565.5 kWh
